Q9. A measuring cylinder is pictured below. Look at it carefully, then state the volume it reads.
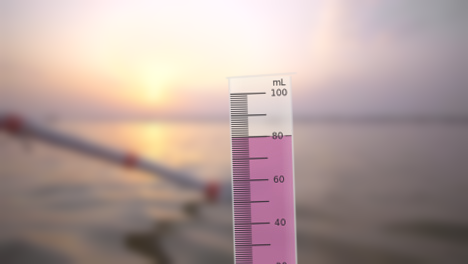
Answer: 80 mL
